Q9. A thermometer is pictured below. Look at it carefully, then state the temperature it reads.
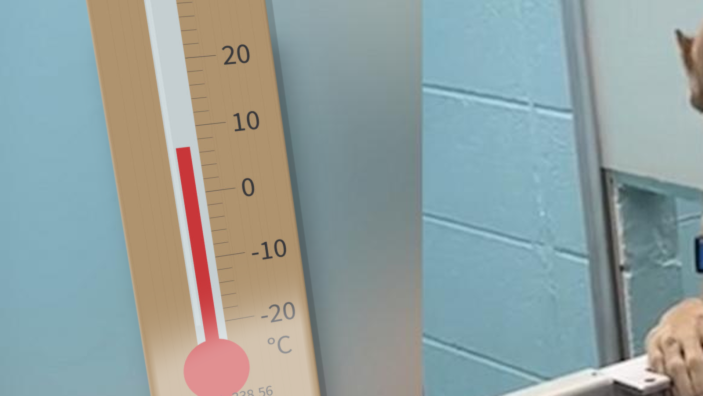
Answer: 7 °C
